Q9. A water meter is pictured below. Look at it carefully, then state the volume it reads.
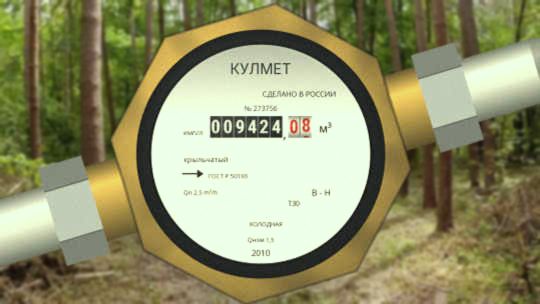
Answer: 9424.08 m³
